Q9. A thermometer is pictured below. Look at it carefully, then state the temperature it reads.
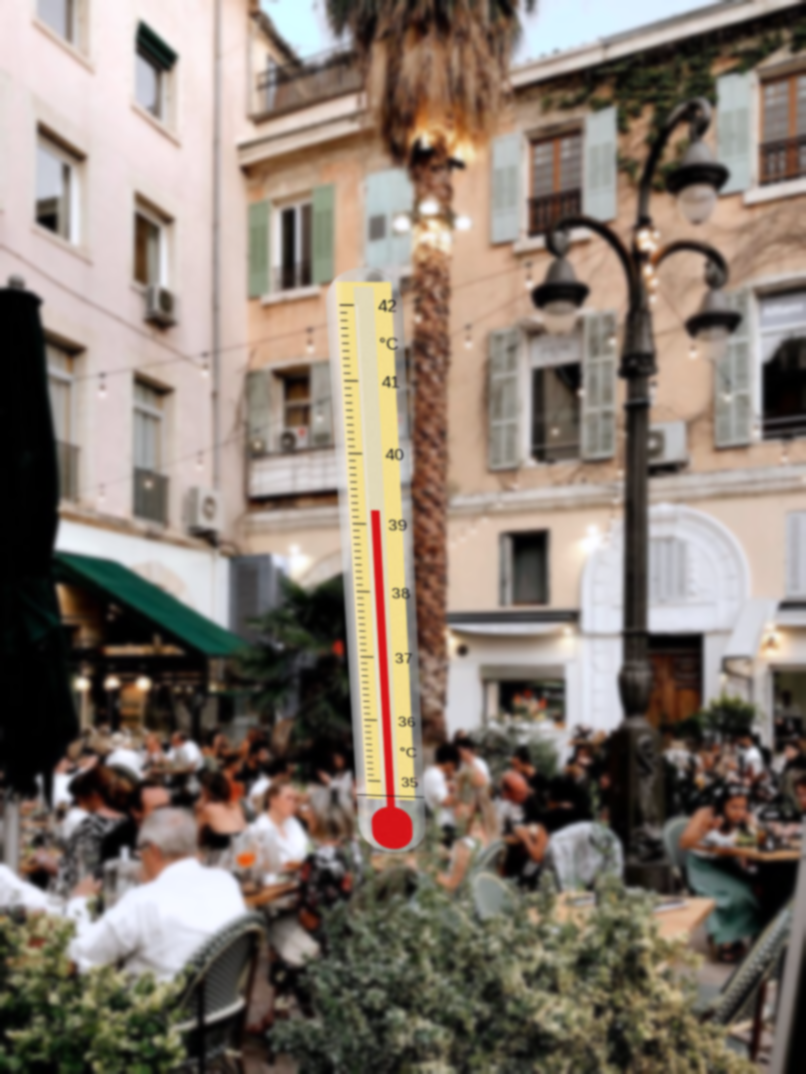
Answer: 39.2 °C
